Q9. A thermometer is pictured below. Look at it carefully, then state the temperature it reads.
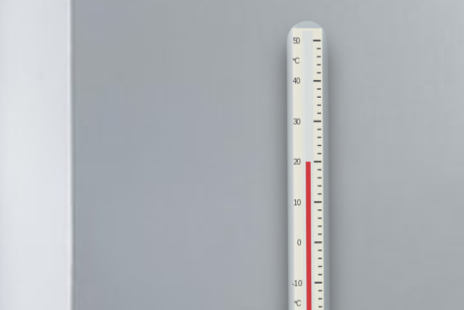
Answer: 20 °C
